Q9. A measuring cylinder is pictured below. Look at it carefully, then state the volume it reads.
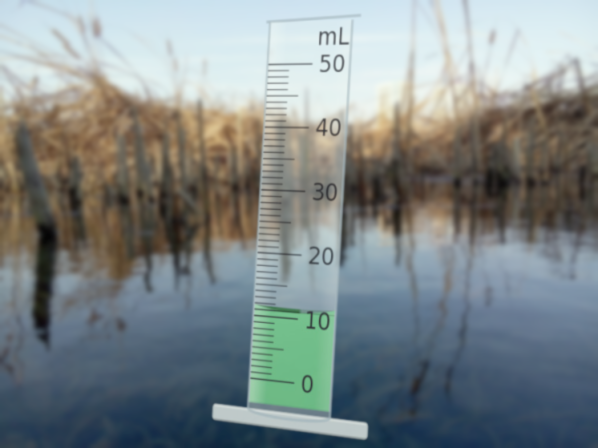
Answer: 11 mL
